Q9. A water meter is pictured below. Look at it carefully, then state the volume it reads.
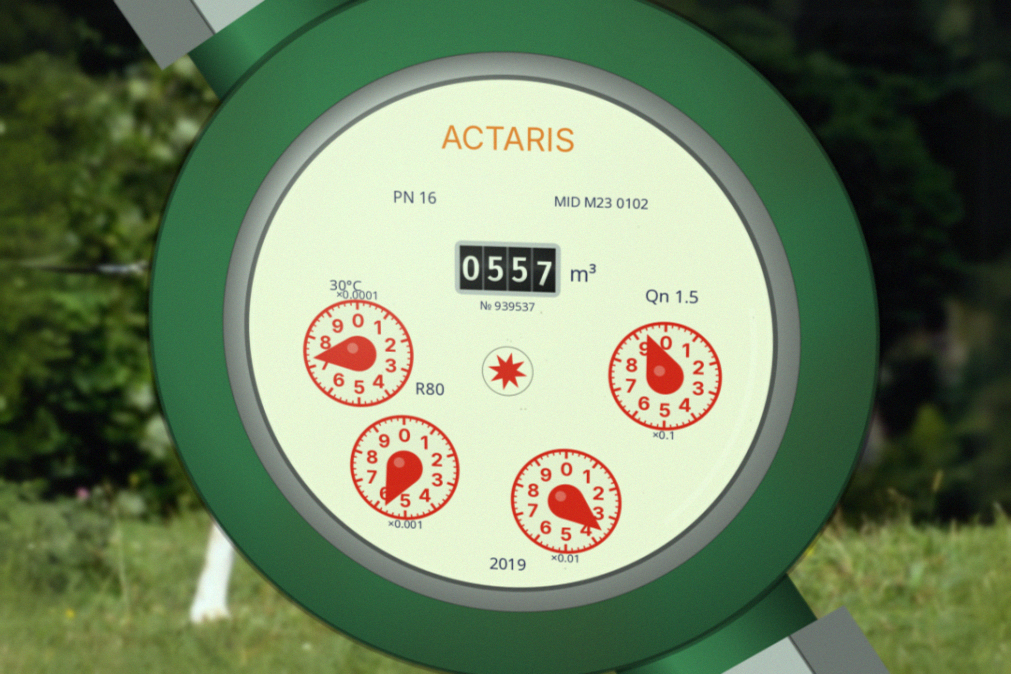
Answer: 556.9357 m³
